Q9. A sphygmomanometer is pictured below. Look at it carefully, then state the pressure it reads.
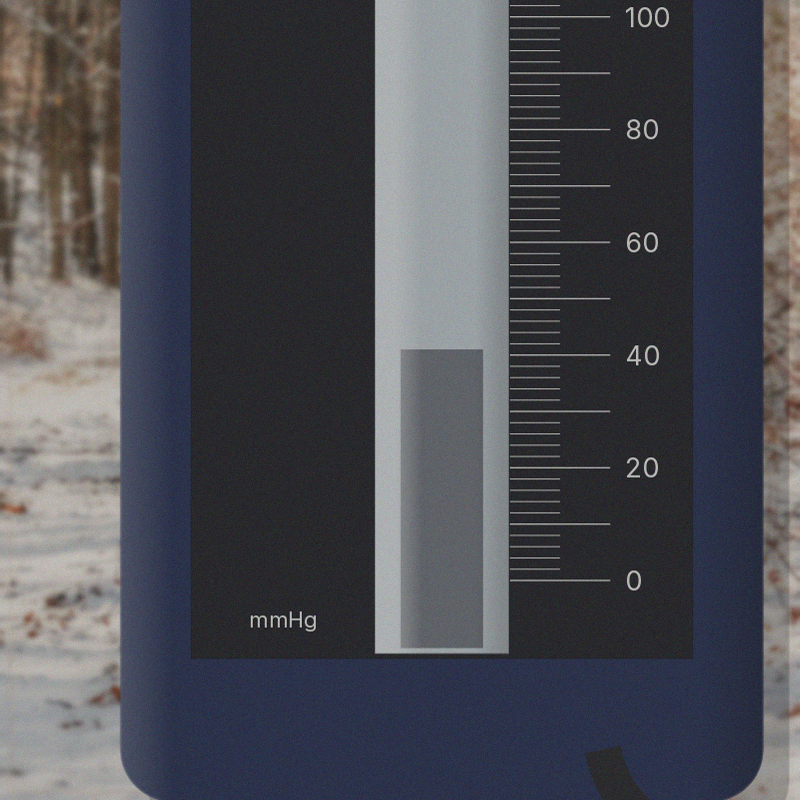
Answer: 41 mmHg
